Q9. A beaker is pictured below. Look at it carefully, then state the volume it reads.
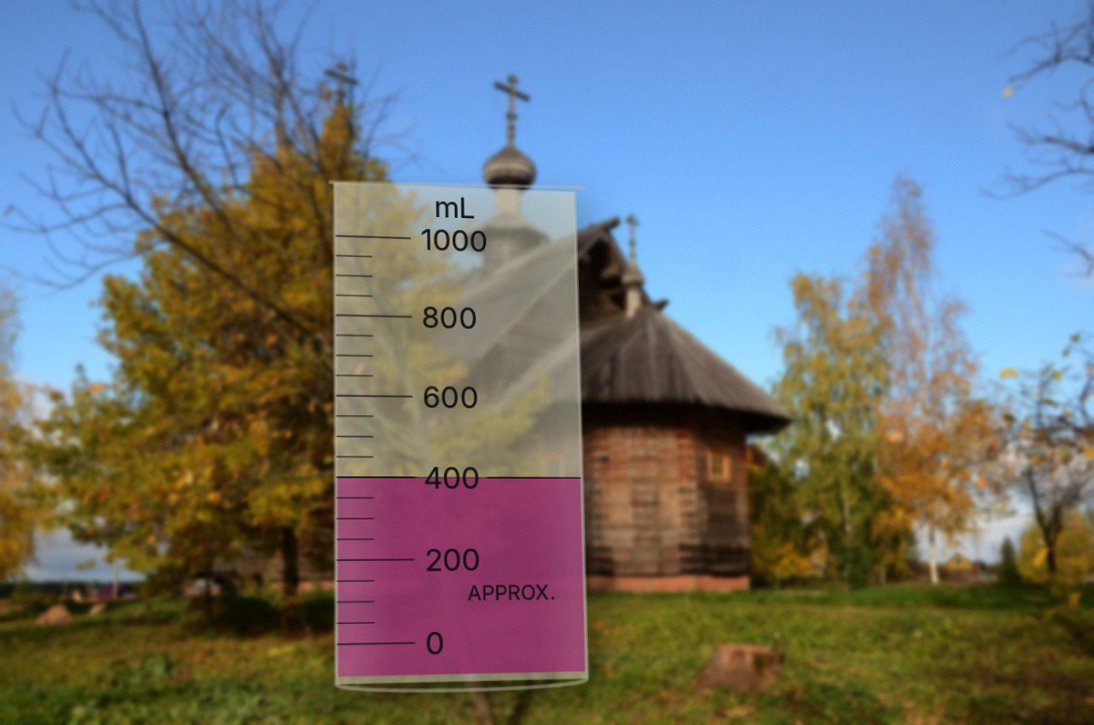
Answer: 400 mL
